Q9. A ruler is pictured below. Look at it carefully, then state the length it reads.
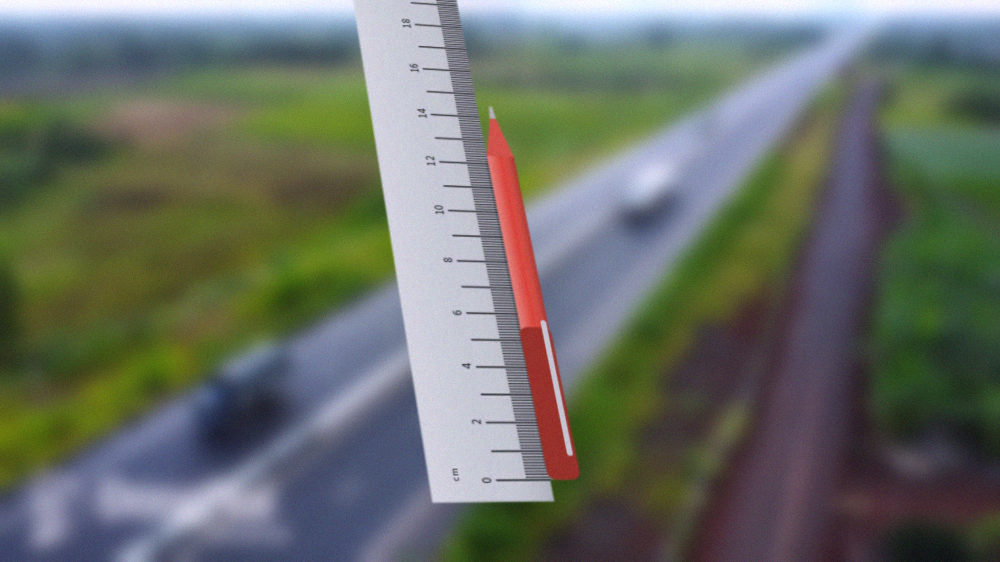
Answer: 14.5 cm
